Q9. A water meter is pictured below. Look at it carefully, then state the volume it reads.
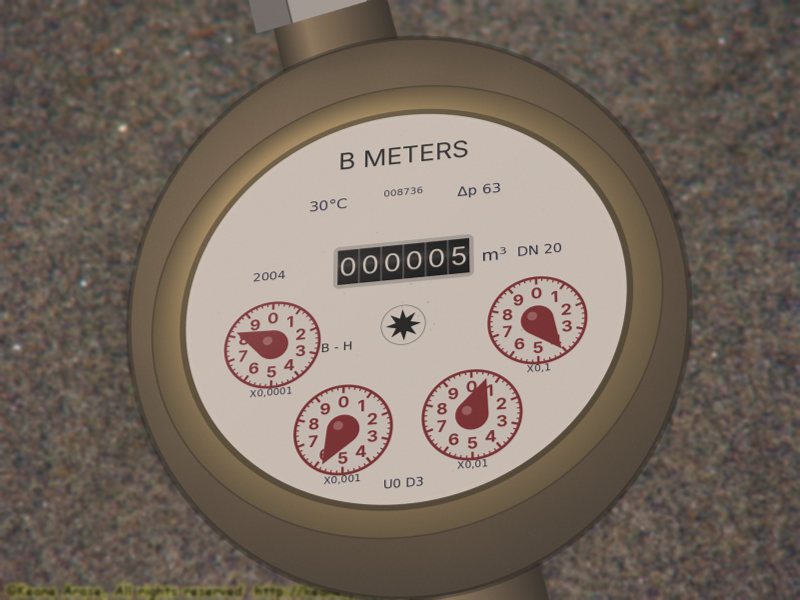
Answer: 5.4058 m³
